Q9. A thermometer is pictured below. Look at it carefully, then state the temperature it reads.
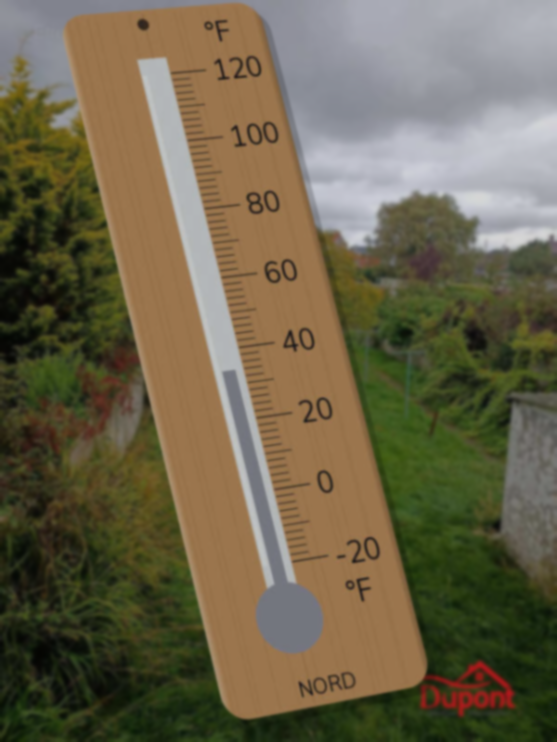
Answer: 34 °F
